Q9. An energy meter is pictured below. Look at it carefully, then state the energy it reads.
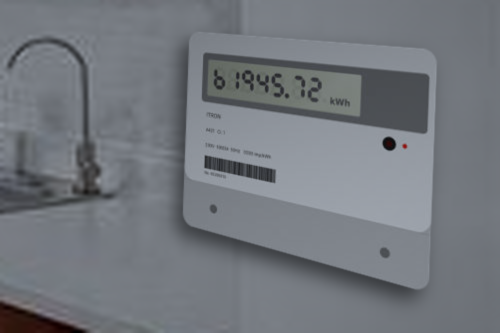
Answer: 61945.72 kWh
